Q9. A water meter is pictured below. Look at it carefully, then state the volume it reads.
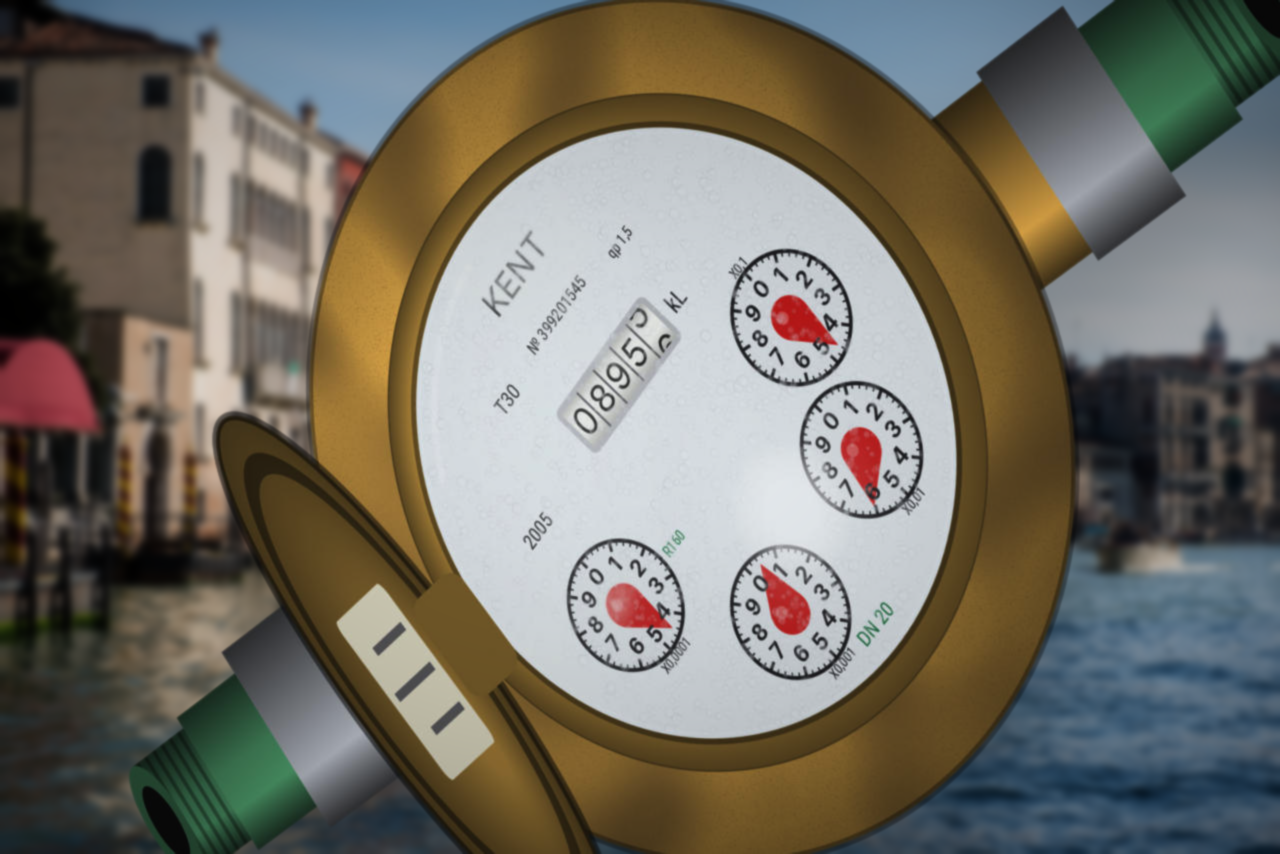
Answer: 8955.4604 kL
